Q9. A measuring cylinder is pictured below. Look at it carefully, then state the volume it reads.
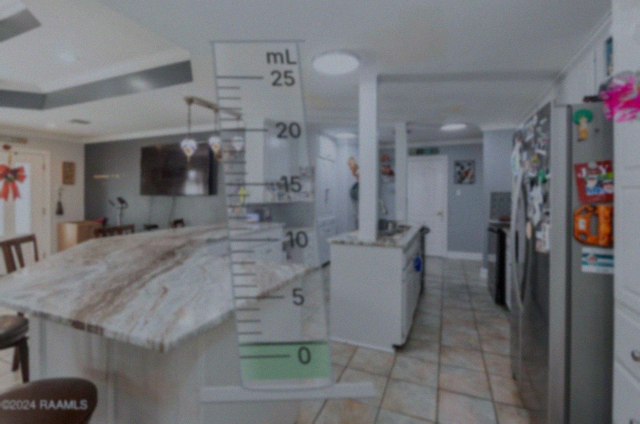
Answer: 1 mL
